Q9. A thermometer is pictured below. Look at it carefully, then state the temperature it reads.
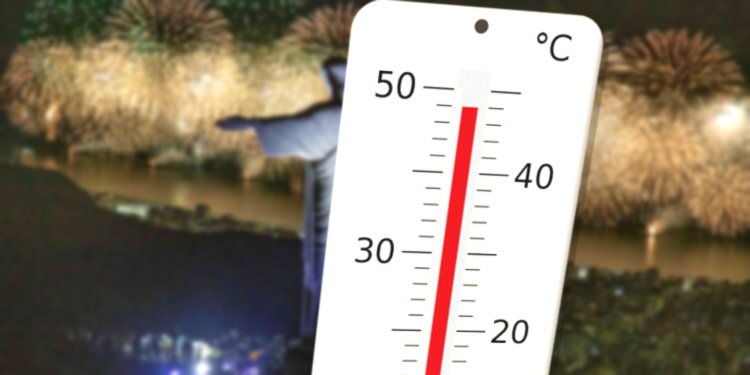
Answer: 48 °C
